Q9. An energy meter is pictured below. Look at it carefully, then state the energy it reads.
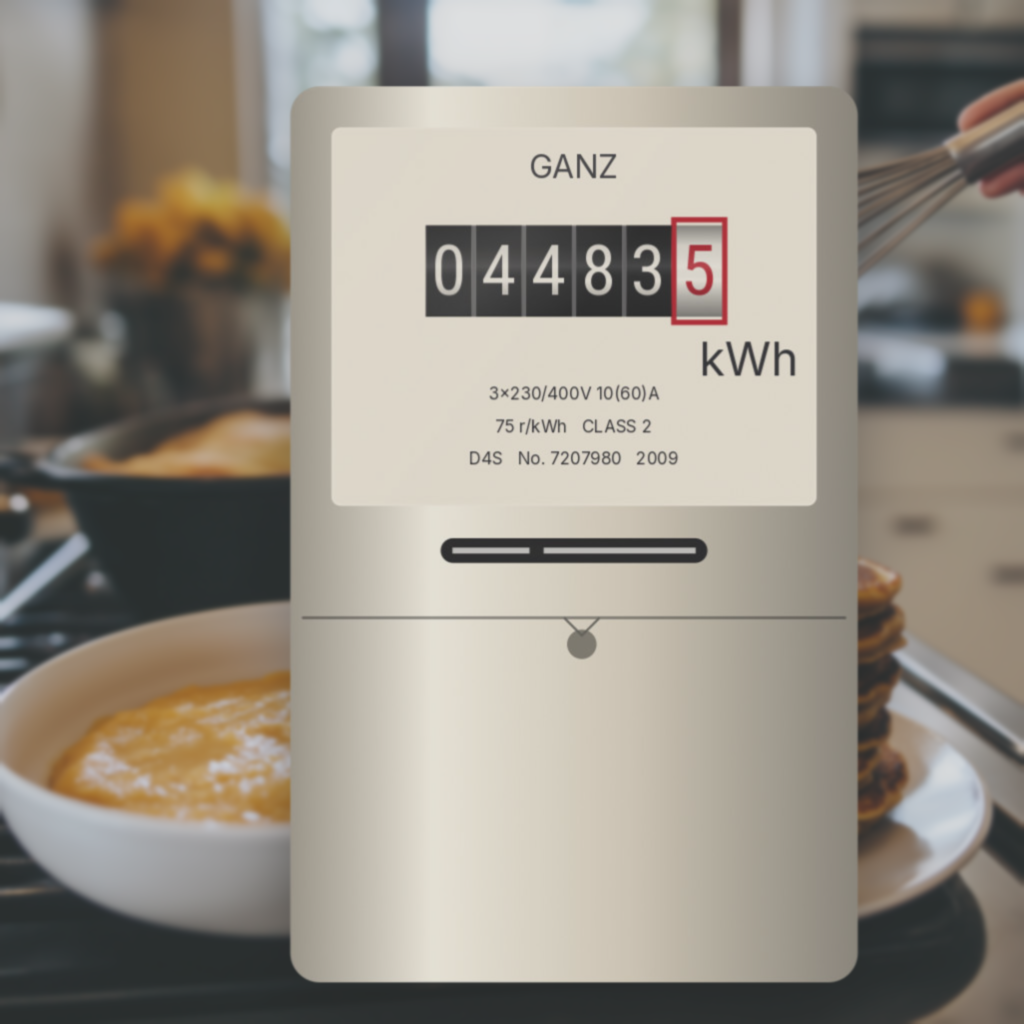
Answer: 4483.5 kWh
